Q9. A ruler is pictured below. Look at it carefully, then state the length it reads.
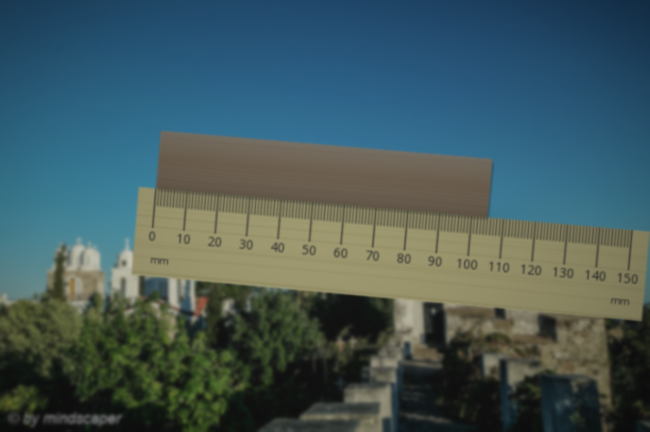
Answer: 105 mm
